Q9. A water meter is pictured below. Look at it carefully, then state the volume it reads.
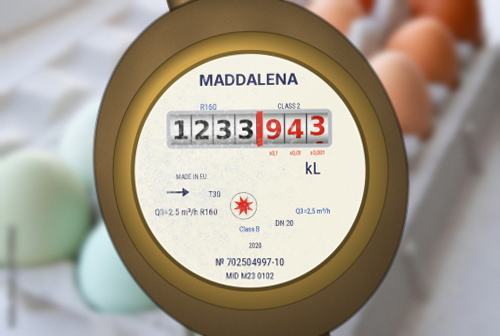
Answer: 1233.943 kL
